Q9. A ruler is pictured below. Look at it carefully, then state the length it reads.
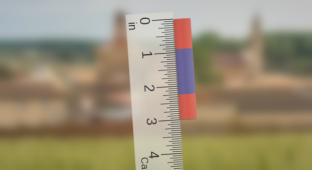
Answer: 3 in
